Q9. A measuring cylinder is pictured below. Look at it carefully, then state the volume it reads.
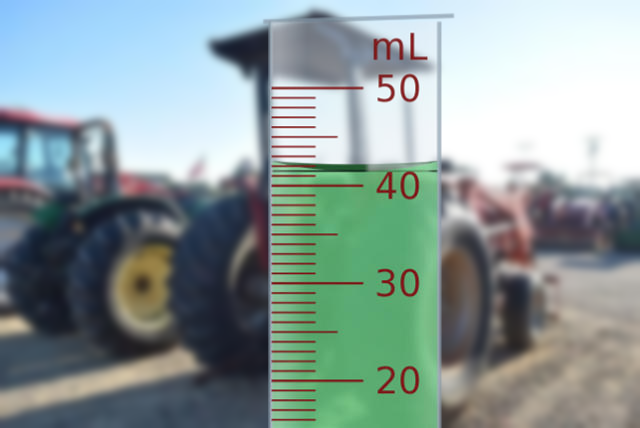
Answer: 41.5 mL
